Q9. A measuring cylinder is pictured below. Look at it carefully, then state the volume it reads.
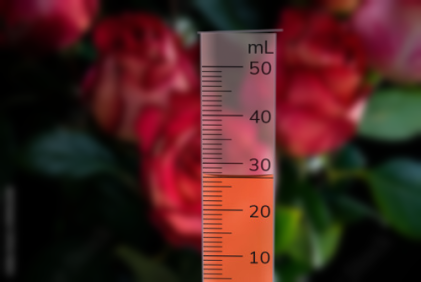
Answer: 27 mL
